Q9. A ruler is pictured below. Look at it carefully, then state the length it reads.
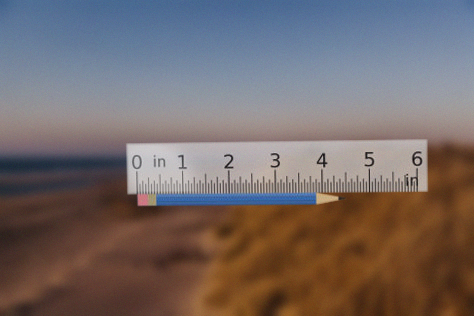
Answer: 4.5 in
